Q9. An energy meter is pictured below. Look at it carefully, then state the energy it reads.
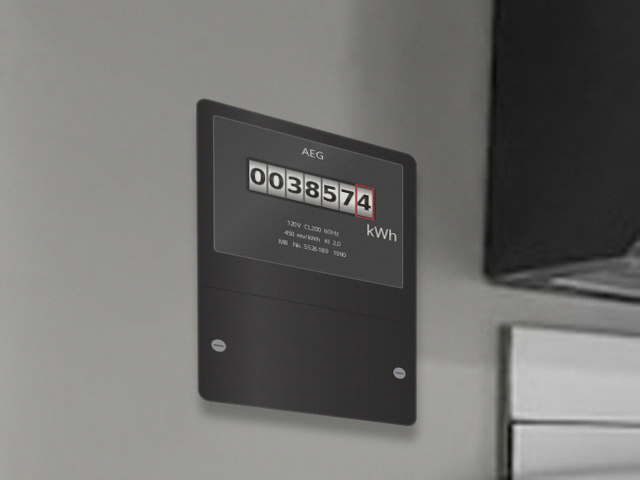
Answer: 3857.4 kWh
